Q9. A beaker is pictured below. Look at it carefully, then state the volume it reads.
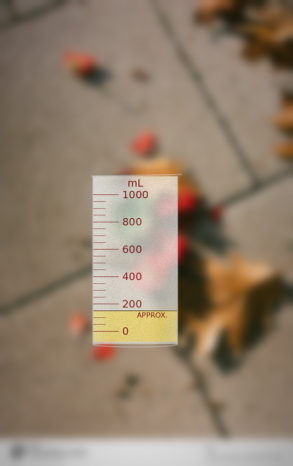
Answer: 150 mL
